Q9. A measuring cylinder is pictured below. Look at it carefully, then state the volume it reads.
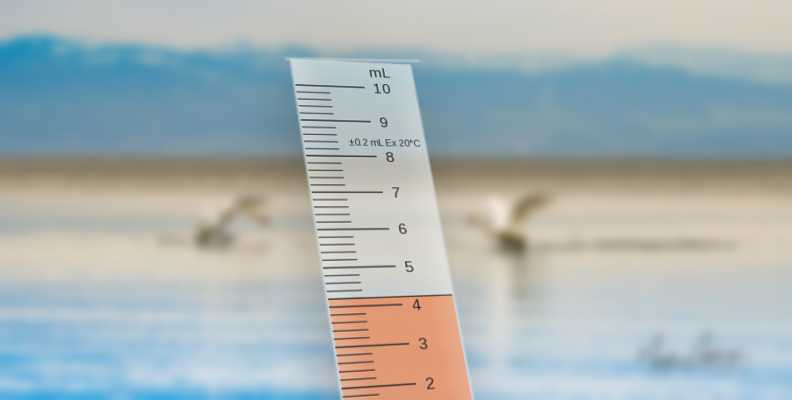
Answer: 4.2 mL
